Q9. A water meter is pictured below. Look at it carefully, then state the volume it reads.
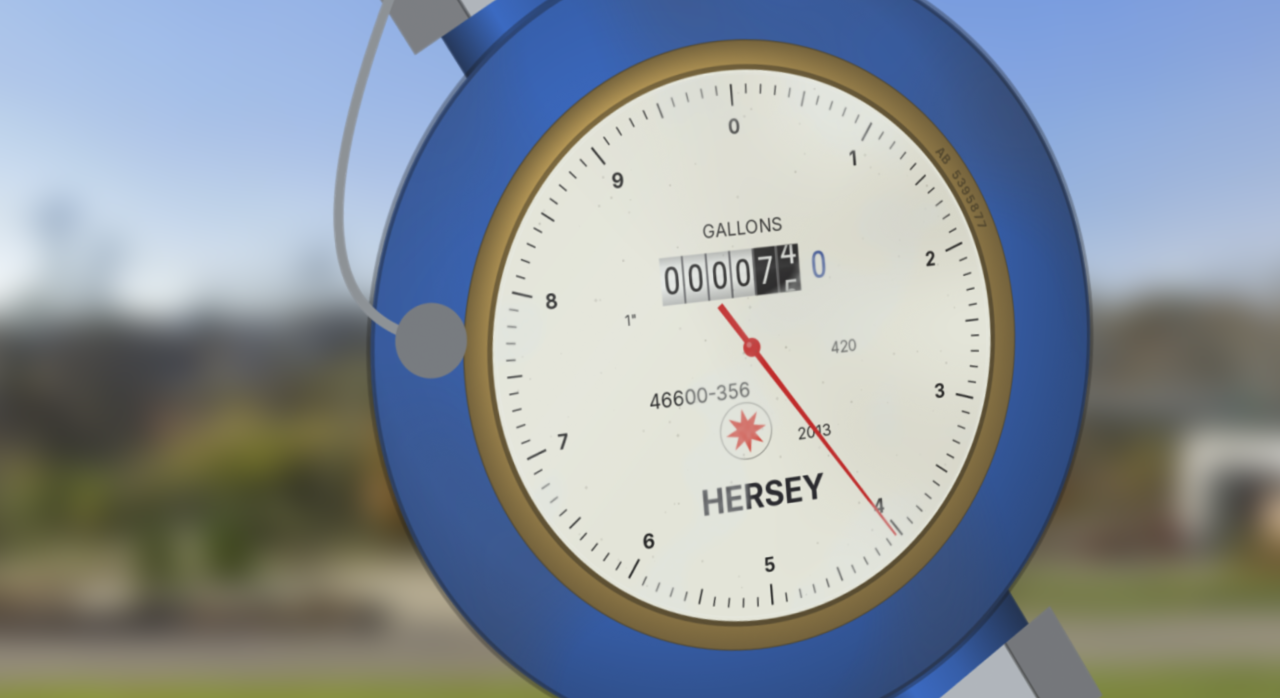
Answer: 744.0 gal
